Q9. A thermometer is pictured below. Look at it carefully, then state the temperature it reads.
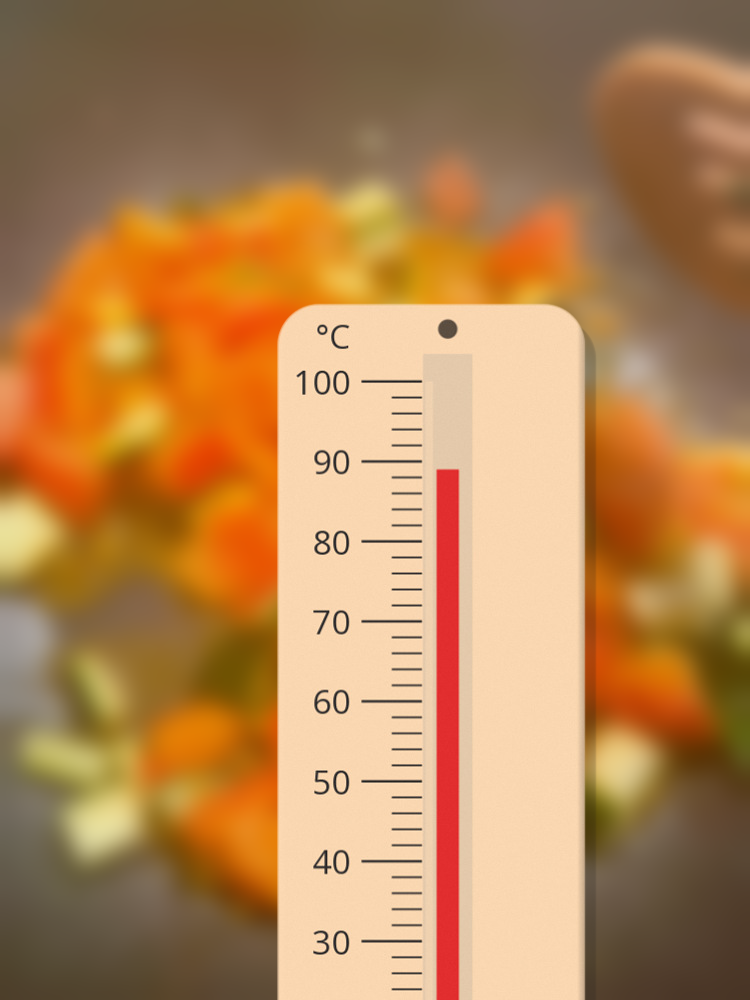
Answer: 89 °C
